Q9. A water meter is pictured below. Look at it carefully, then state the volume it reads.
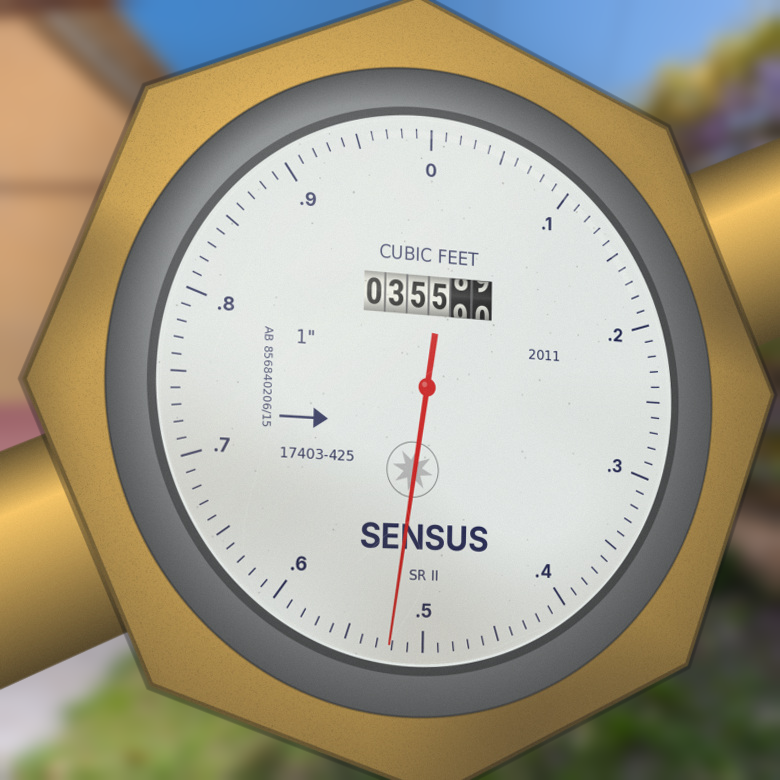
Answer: 35589.52 ft³
